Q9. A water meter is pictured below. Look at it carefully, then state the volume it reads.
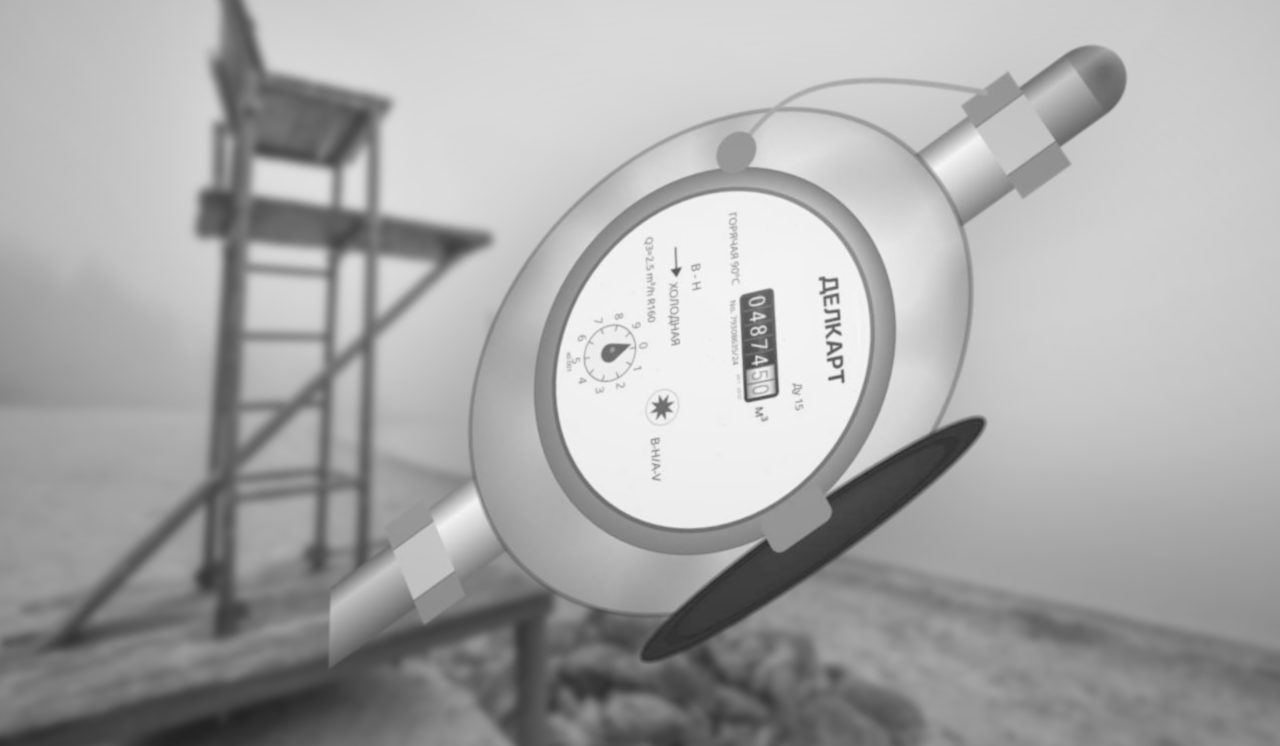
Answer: 4874.499 m³
